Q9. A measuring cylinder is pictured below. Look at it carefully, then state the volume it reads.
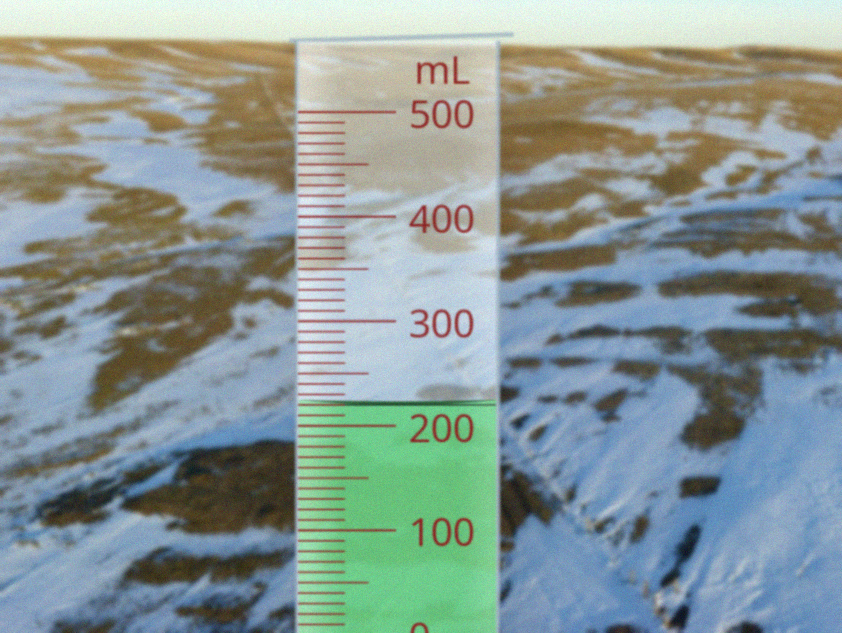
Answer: 220 mL
